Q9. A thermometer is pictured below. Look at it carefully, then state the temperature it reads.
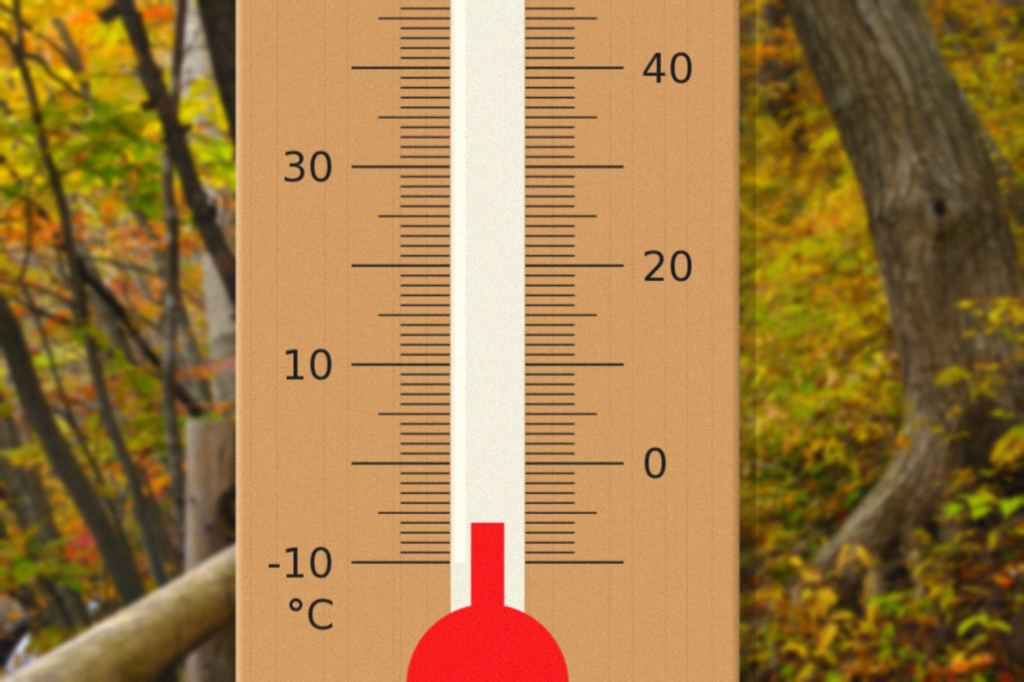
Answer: -6 °C
